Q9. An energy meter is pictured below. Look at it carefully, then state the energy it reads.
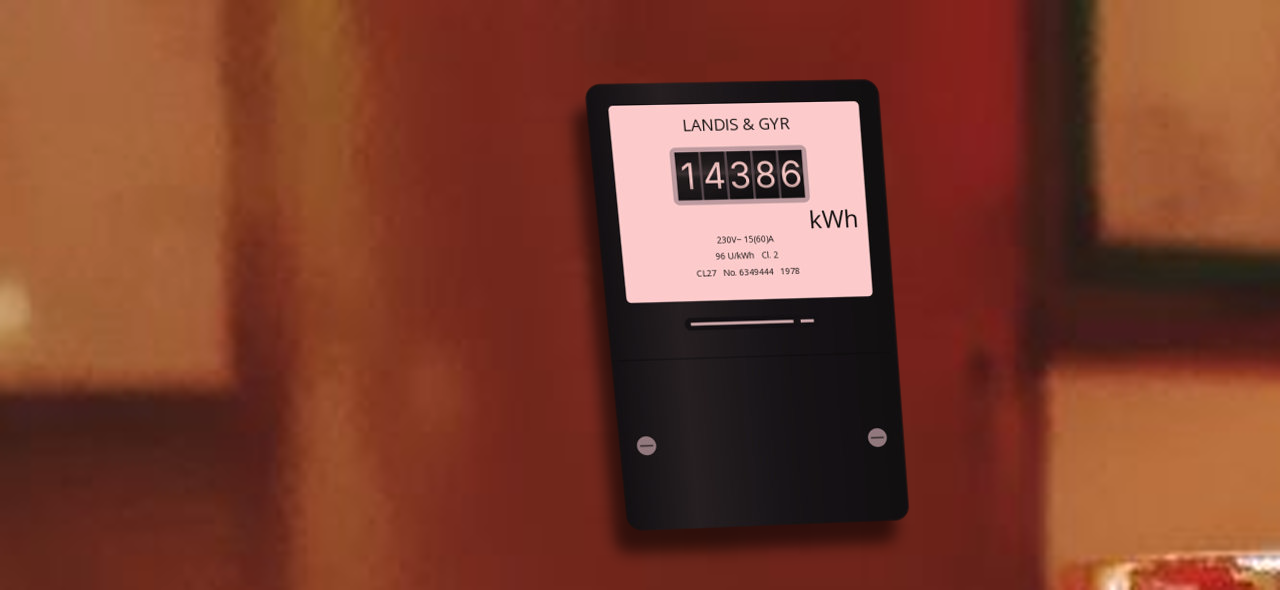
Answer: 14386 kWh
